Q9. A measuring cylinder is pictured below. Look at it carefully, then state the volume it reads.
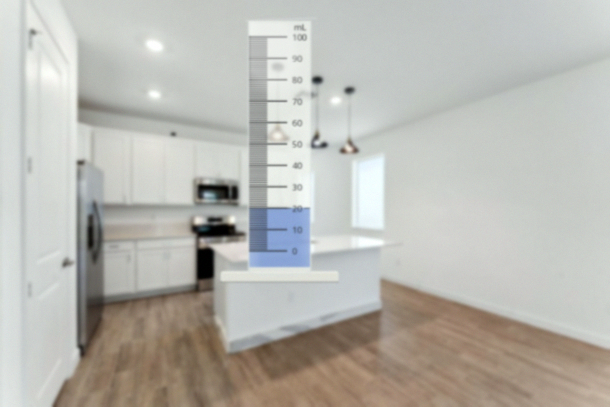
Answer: 20 mL
